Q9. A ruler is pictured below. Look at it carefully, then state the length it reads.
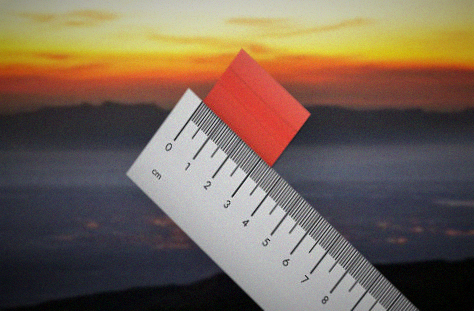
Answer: 3.5 cm
